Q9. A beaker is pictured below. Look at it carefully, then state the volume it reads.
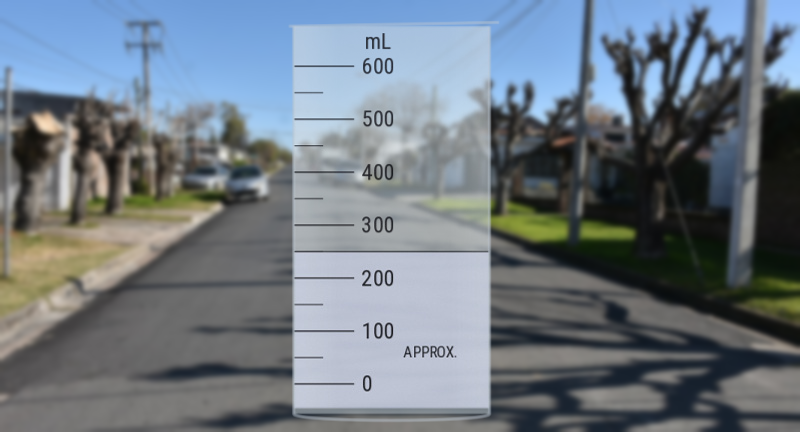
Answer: 250 mL
